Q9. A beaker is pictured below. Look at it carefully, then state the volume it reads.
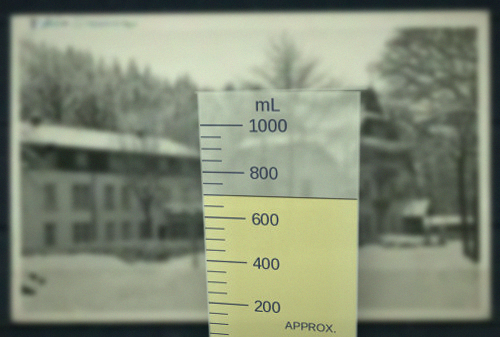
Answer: 700 mL
